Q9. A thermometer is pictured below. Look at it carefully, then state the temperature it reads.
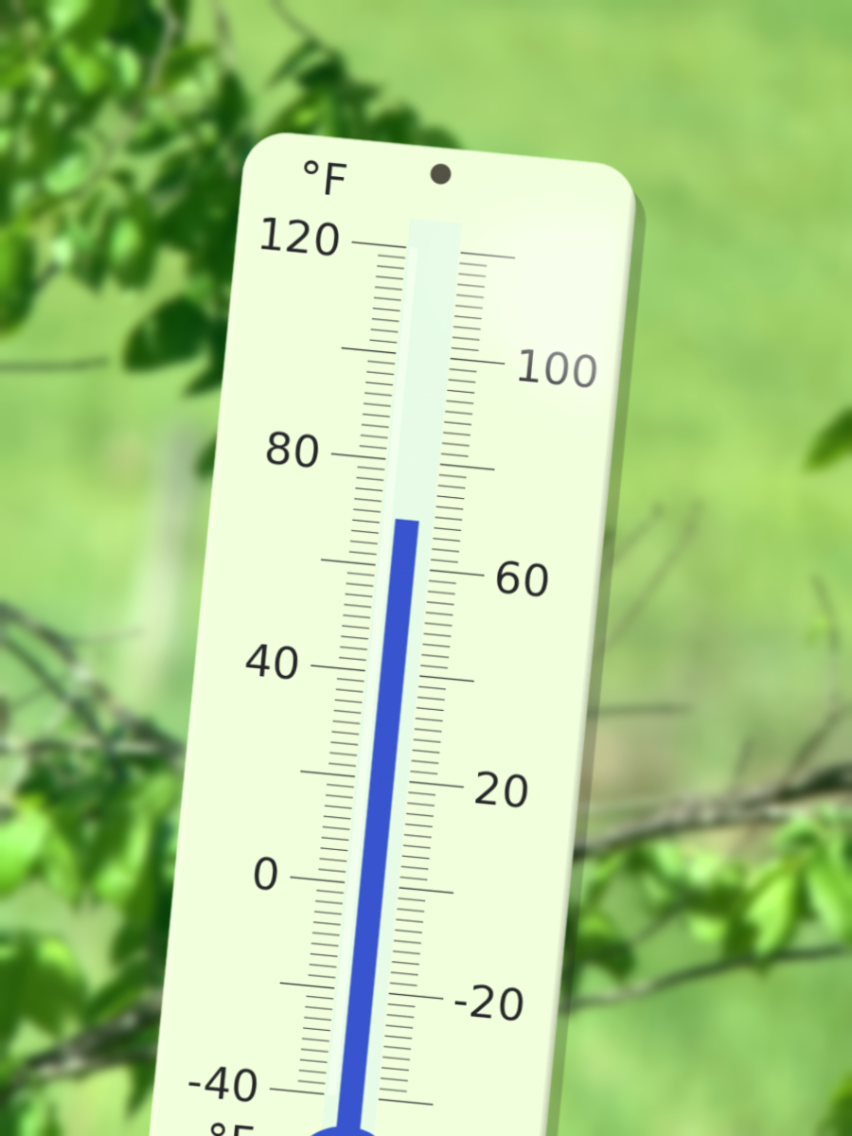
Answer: 69 °F
